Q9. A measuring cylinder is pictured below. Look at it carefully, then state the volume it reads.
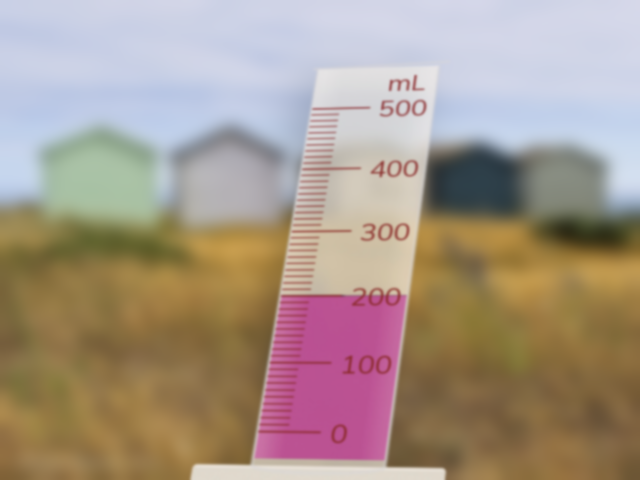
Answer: 200 mL
